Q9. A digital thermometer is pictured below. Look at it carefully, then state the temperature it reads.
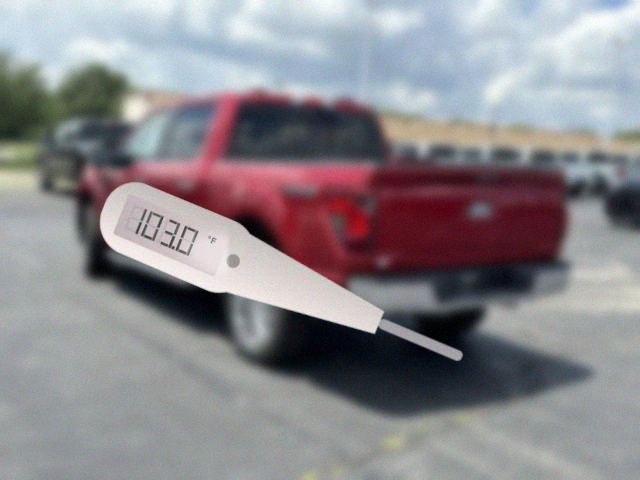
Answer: 103.0 °F
